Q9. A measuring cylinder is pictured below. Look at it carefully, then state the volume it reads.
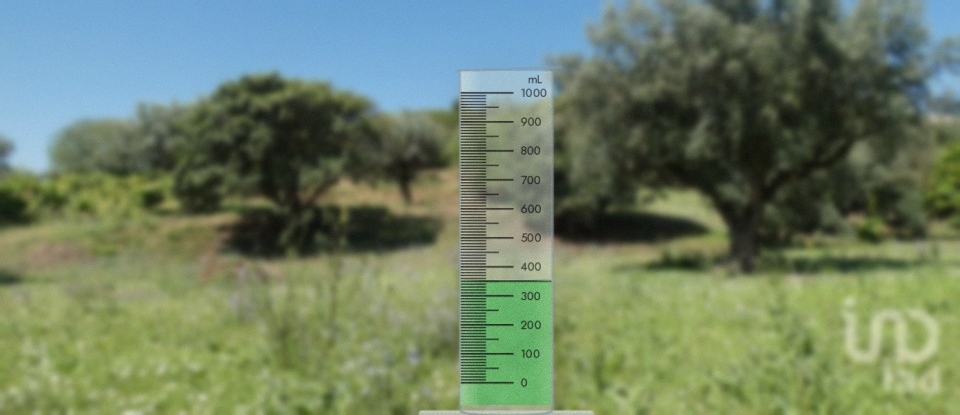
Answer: 350 mL
